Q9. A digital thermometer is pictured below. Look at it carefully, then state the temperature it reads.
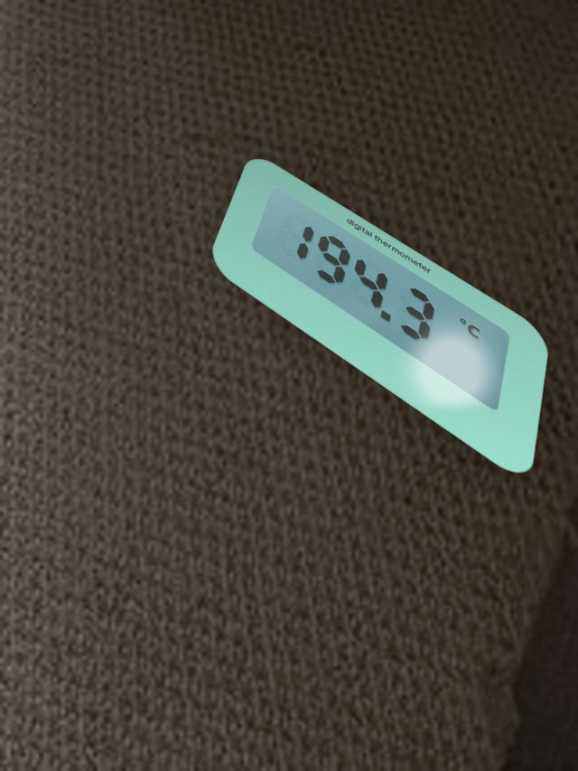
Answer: 194.3 °C
